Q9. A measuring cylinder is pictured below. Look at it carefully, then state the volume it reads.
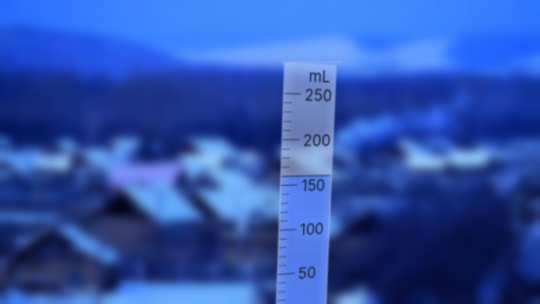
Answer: 160 mL
